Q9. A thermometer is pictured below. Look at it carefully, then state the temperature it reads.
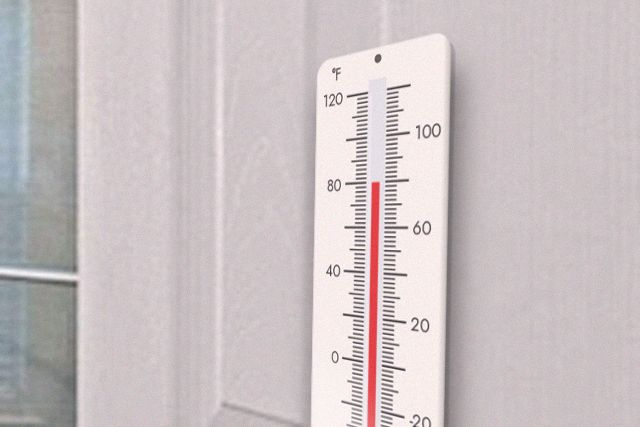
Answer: 80 °F
